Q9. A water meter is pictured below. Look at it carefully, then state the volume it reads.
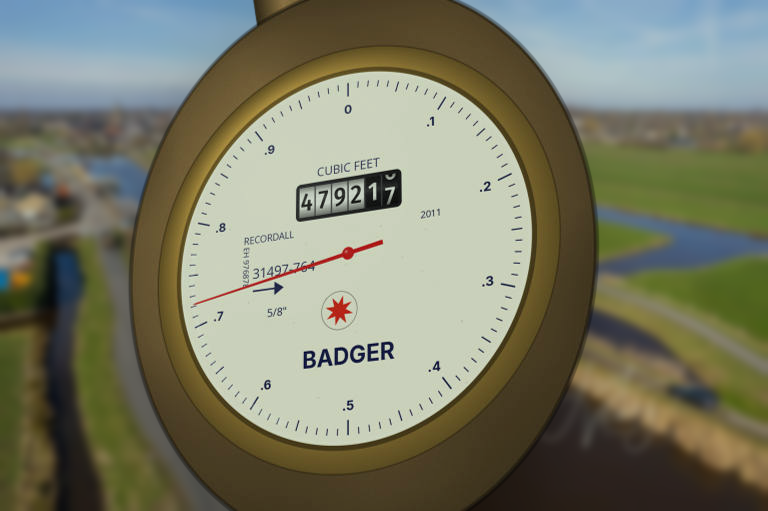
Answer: 479216.72 ft³
